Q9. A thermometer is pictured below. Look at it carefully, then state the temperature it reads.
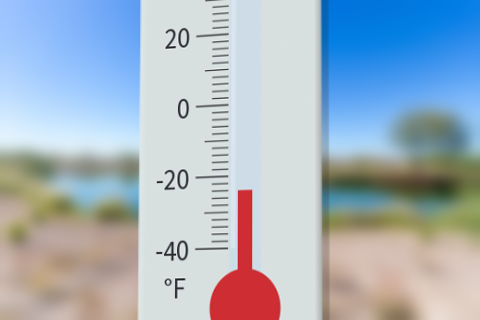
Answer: -24 °F
